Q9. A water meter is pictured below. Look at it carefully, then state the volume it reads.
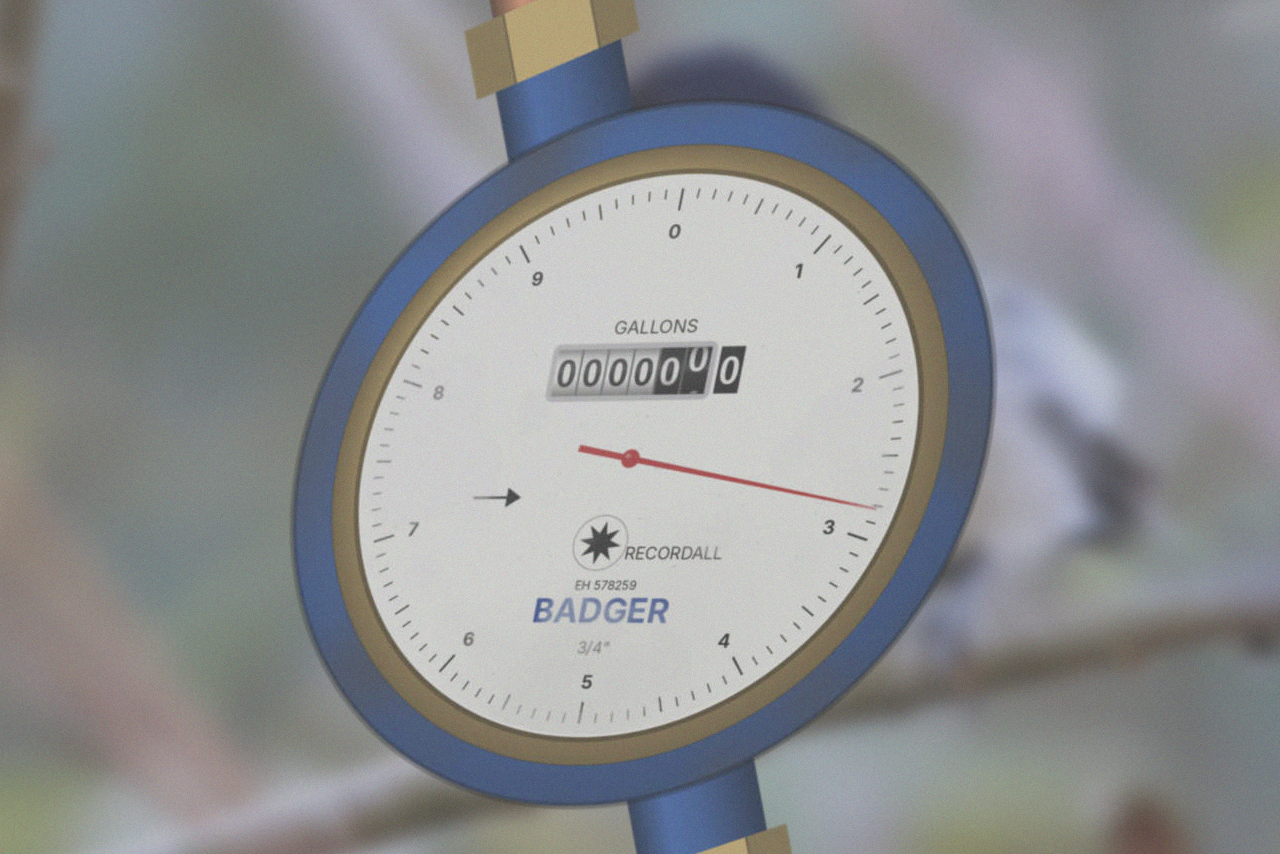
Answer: 2.8 gal
